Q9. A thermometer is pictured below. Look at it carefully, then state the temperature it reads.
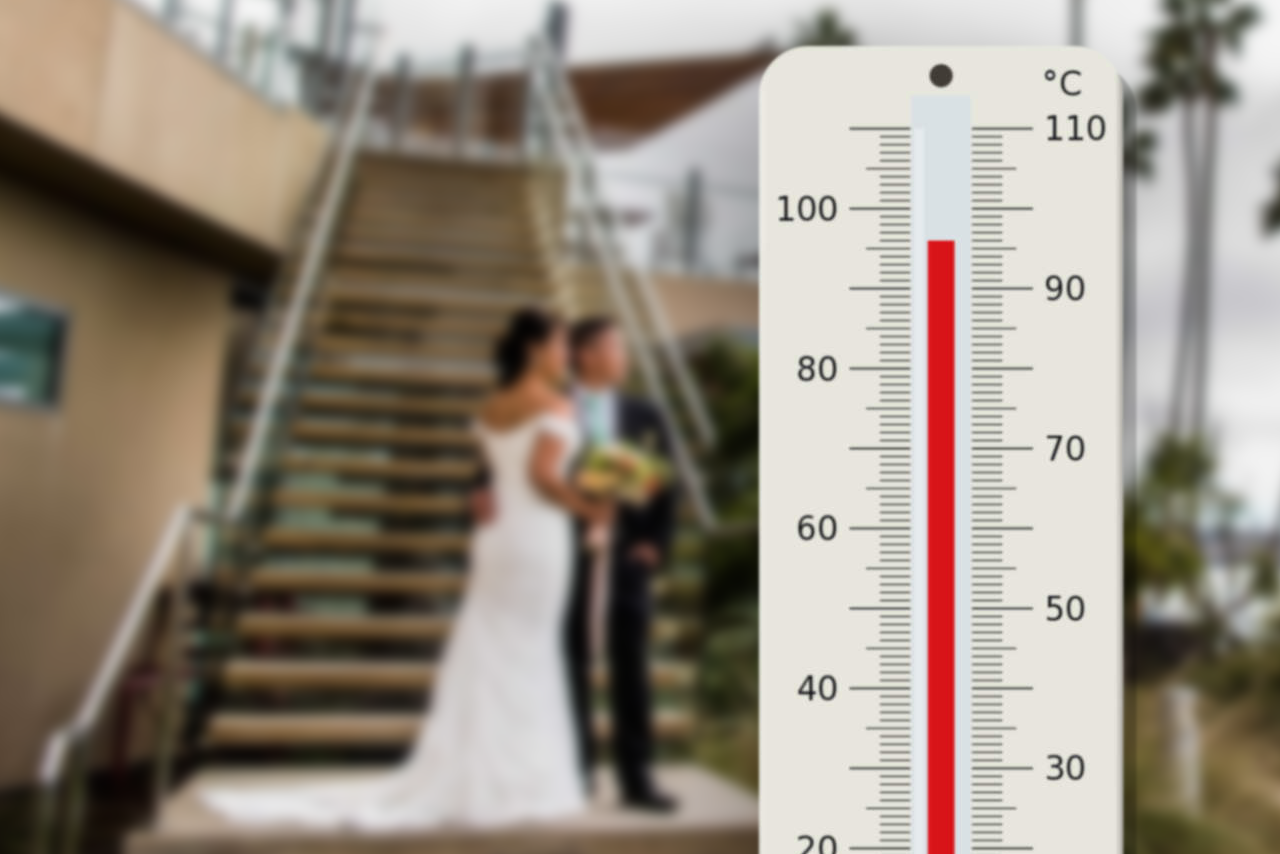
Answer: 96 °C
